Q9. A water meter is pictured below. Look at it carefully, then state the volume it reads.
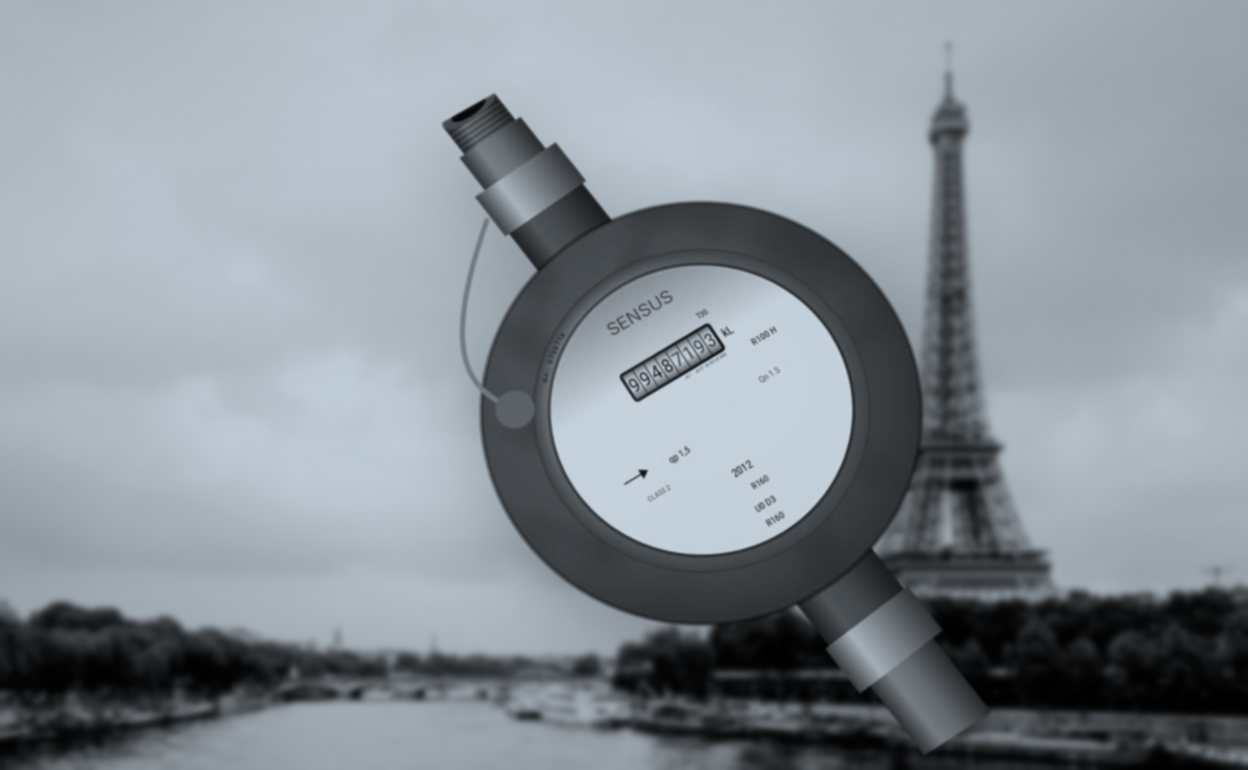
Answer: 9948.7193 kL
